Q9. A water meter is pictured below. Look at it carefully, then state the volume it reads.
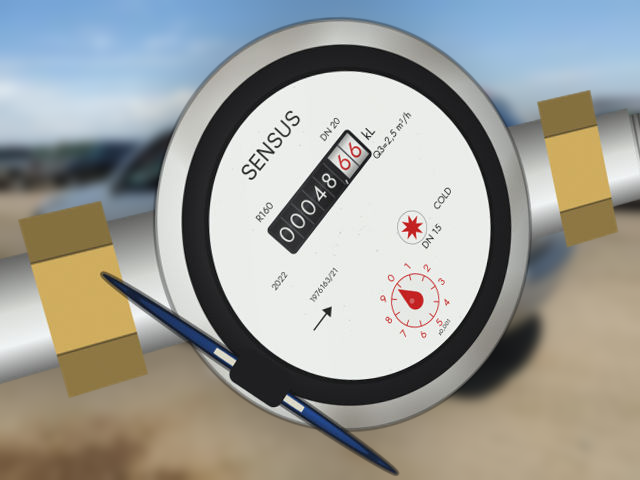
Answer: 48.659 kL
